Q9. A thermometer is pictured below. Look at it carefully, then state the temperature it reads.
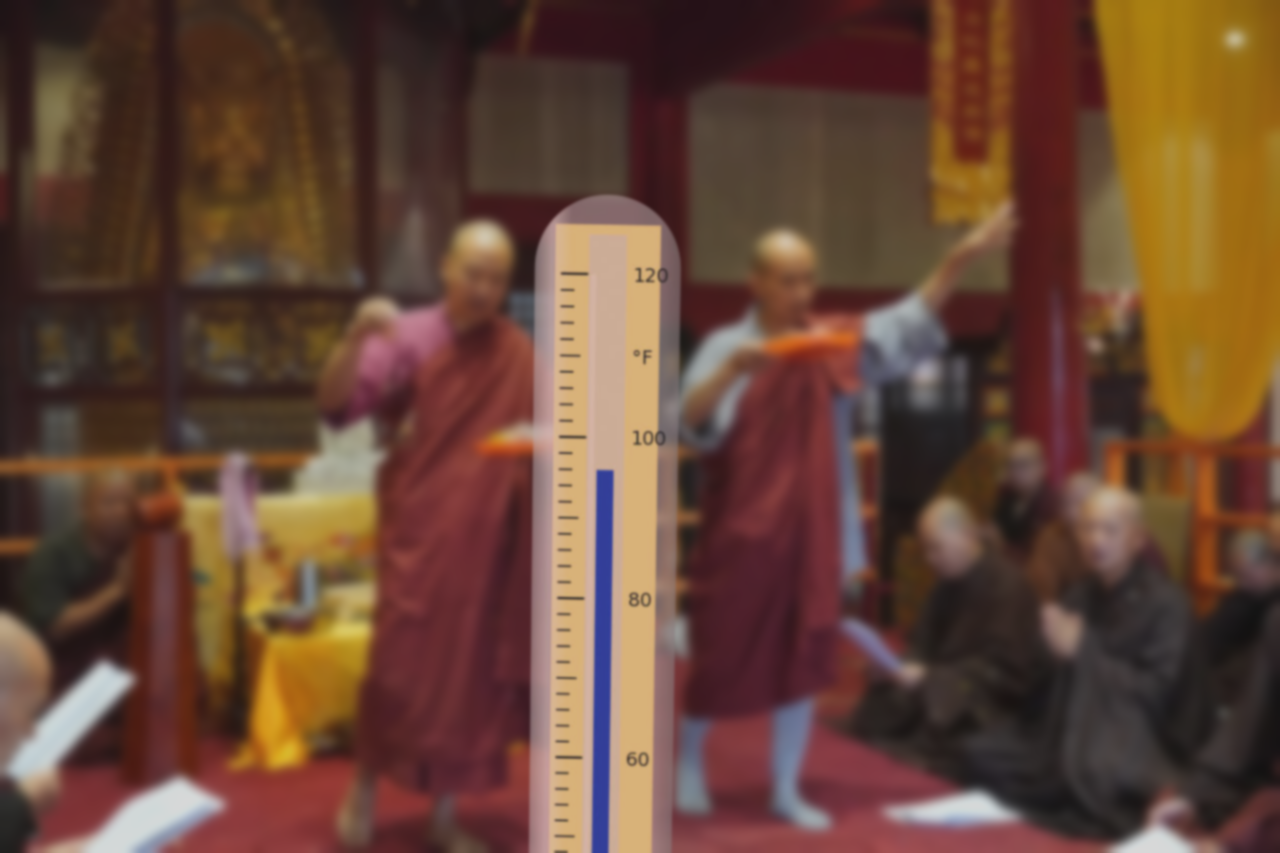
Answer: 96 °F
